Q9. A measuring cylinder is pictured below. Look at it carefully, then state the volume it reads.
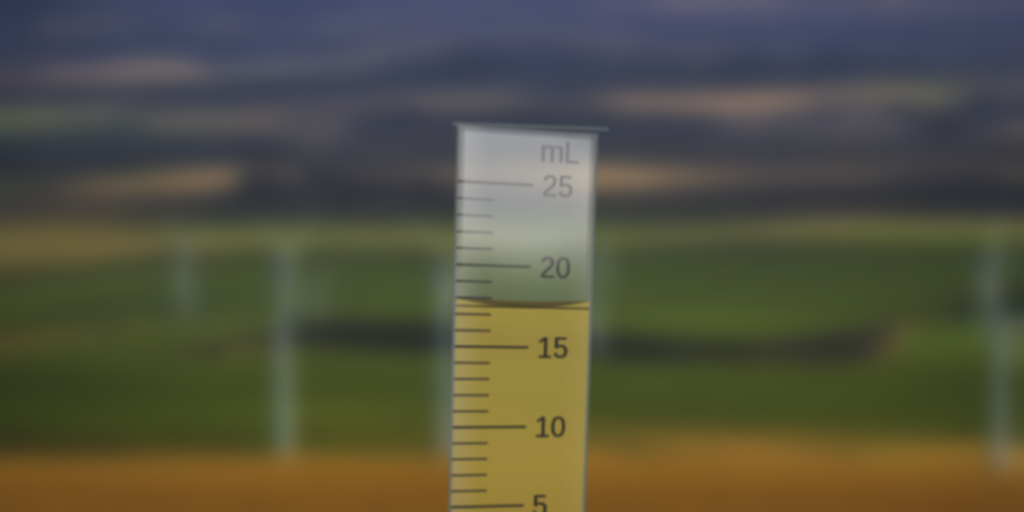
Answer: 17.5 mL
